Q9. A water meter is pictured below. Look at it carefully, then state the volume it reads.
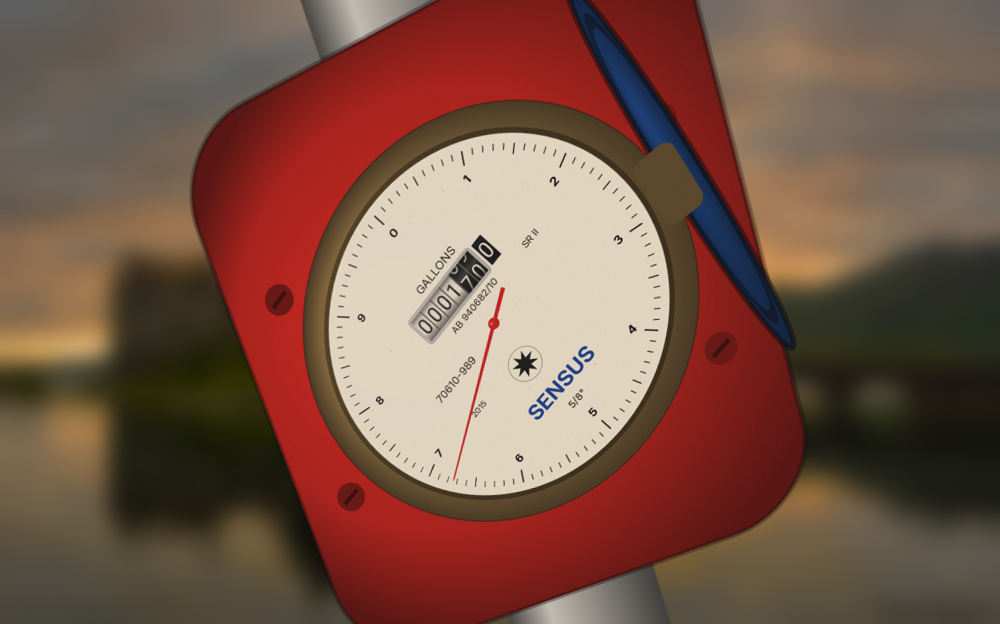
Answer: 1696.7 gal
